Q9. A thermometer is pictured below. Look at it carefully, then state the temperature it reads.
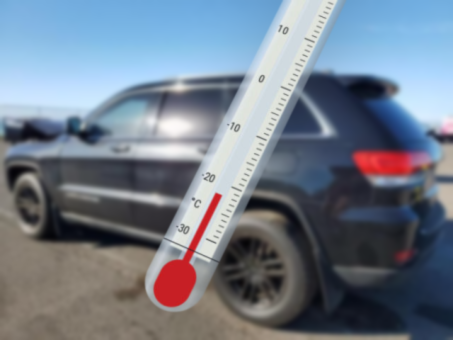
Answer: -22 °C
